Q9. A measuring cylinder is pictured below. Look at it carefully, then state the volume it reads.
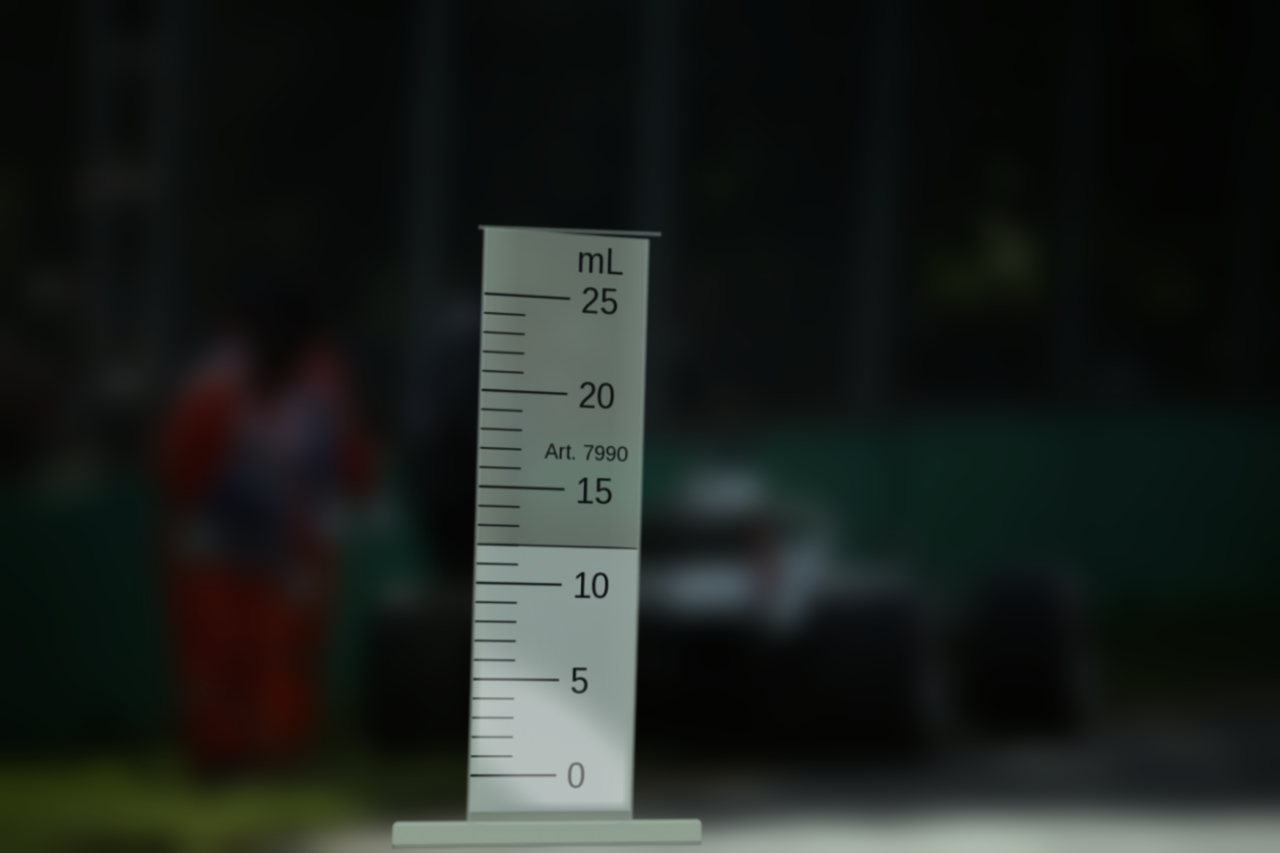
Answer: 12 mL
